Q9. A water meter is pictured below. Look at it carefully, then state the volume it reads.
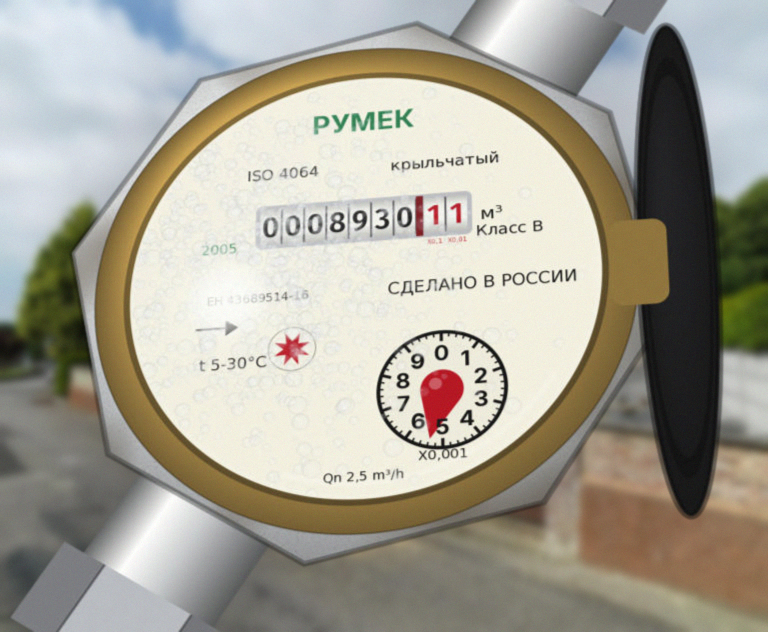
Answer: 8930.115 m³
